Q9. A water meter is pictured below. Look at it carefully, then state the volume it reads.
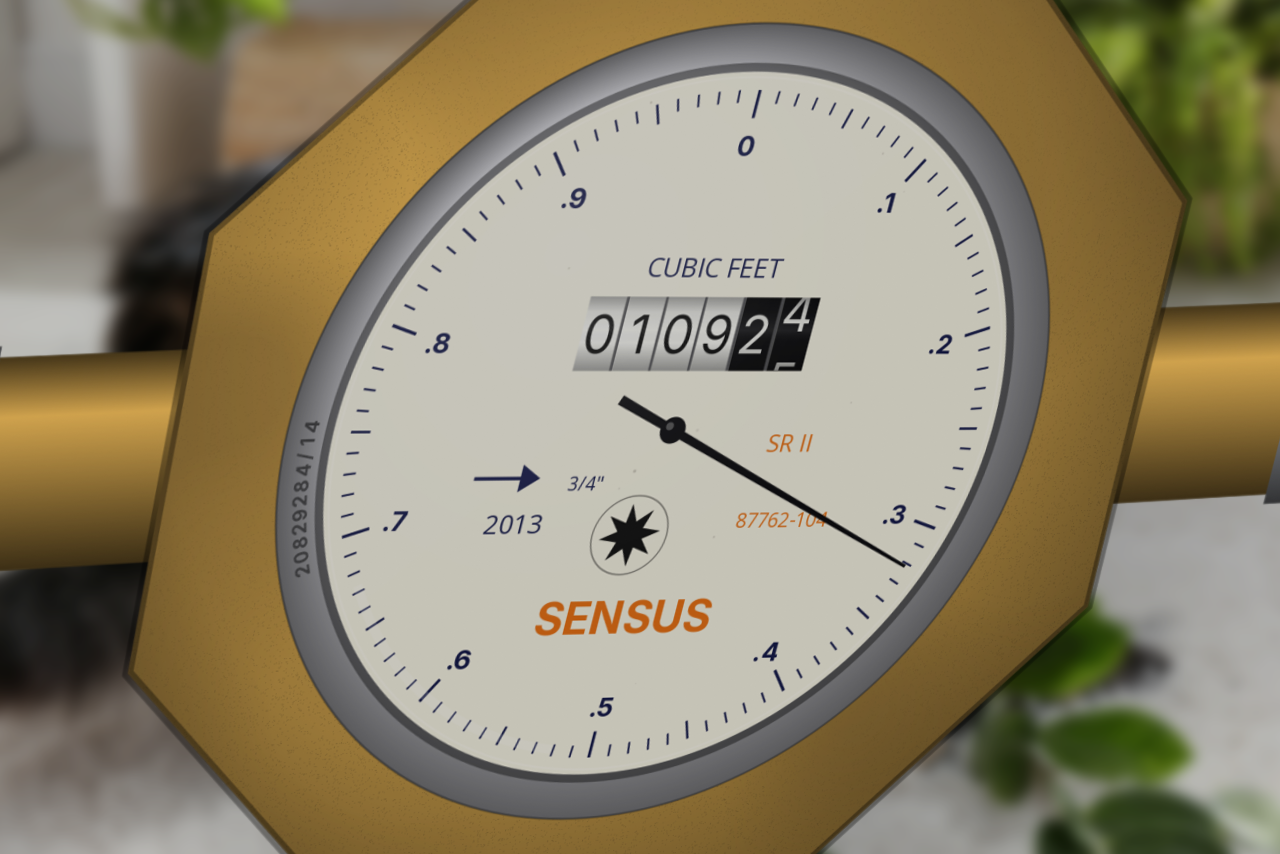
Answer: 10924.32 ft³
